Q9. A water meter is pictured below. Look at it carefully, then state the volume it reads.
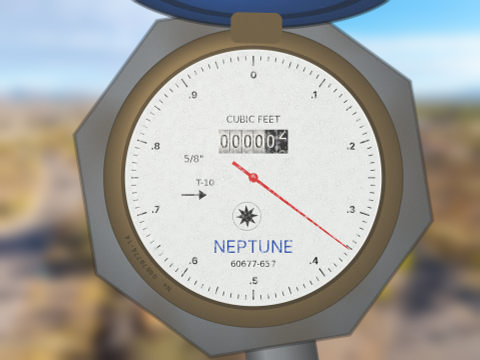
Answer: 2.35 ft³
